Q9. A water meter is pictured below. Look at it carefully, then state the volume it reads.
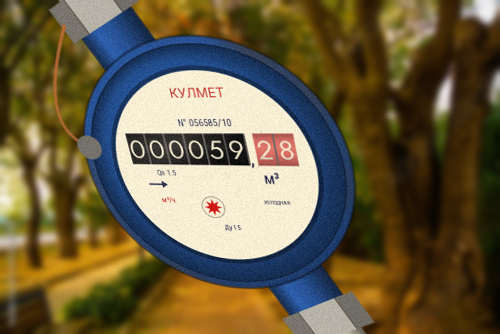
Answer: 59.28 m³
